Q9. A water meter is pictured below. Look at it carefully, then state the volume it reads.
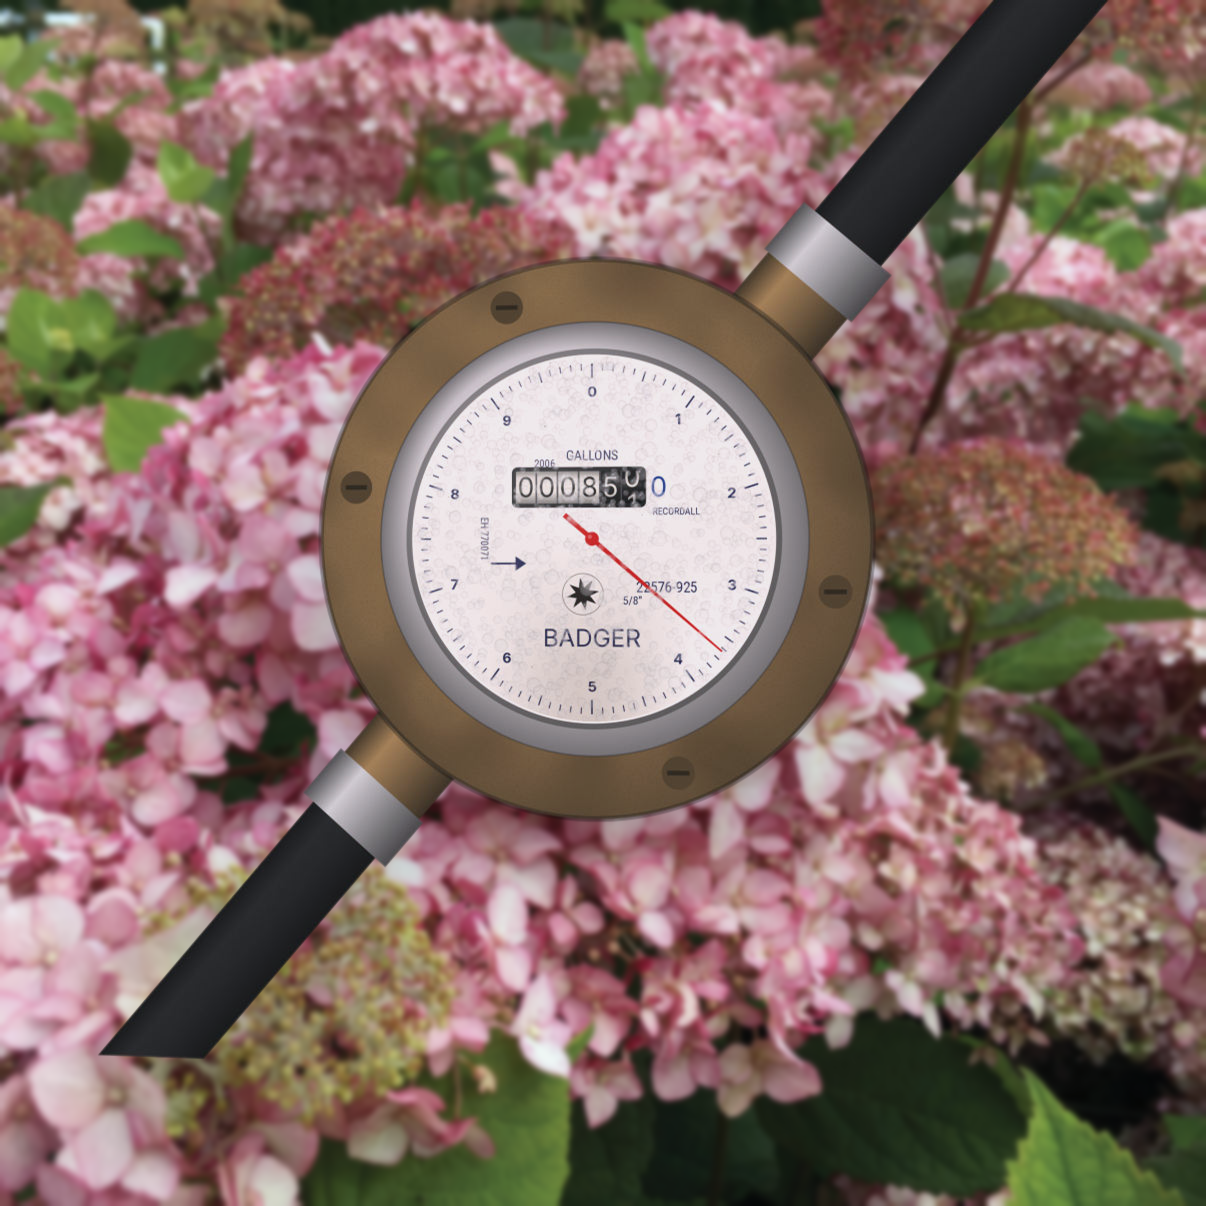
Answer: 8503.6 gal
